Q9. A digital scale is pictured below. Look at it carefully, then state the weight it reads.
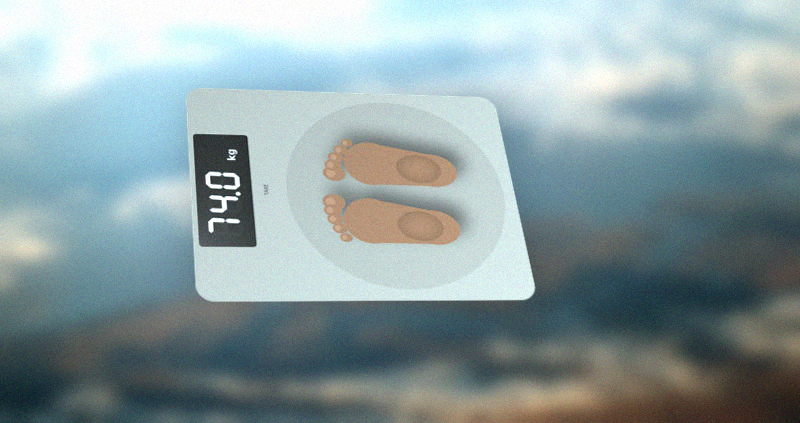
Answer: 74.0 kg
